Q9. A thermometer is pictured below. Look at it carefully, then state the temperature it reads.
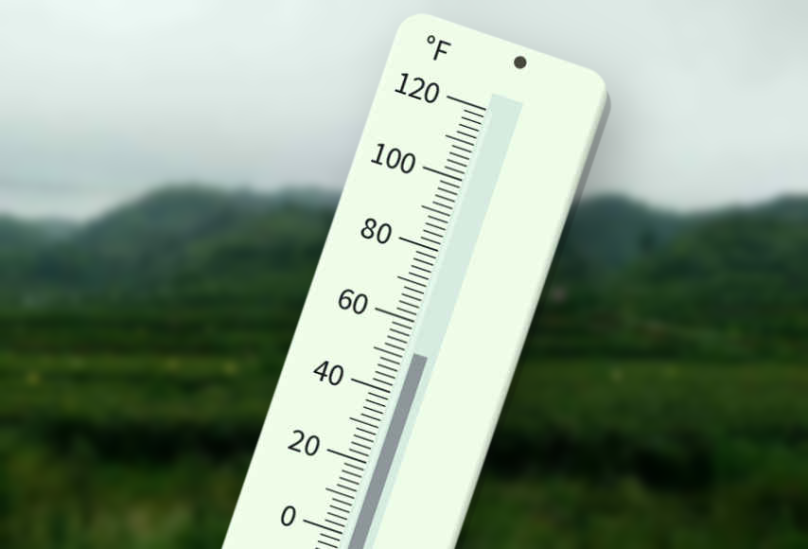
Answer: 52 °F
